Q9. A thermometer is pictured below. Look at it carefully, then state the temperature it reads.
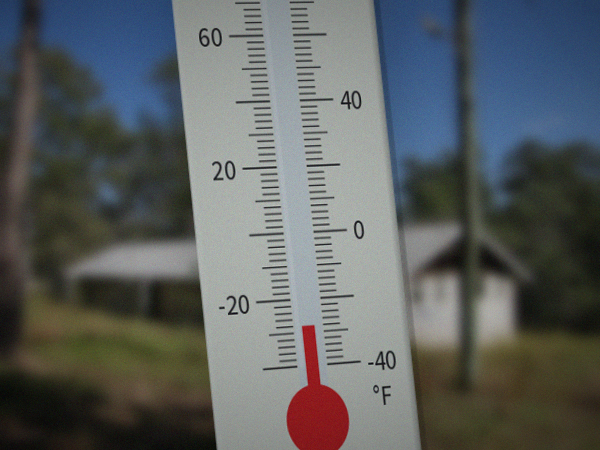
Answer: -28 °F
